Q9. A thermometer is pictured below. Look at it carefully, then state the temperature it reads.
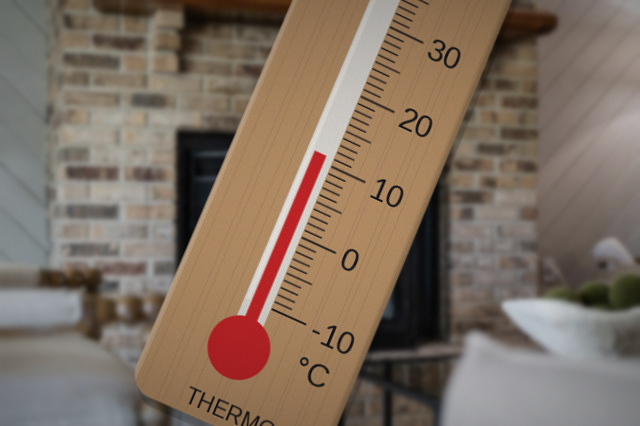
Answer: 11 °C
